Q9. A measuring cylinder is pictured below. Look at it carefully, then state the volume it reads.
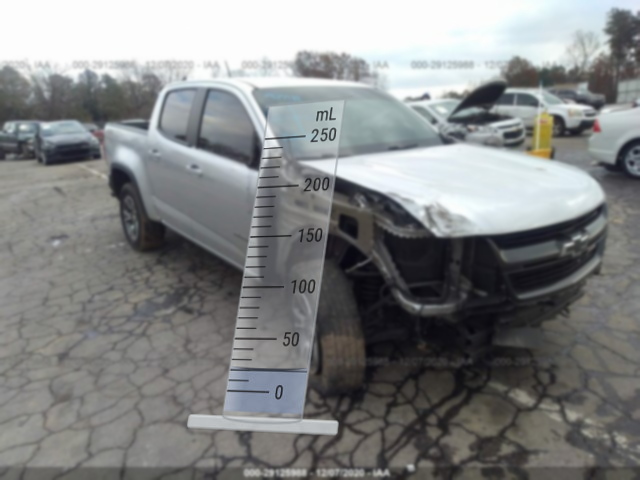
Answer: 20 mL
